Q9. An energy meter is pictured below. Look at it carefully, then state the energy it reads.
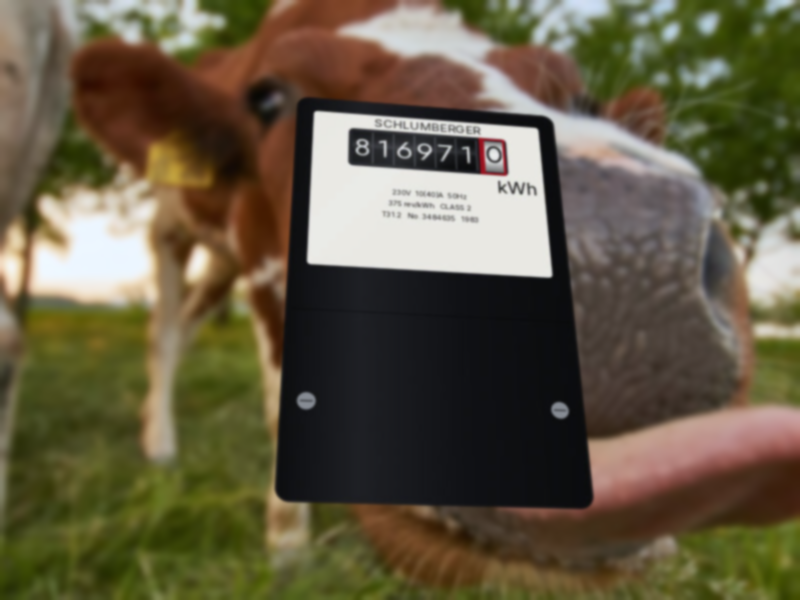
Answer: 816971.0 kWh
